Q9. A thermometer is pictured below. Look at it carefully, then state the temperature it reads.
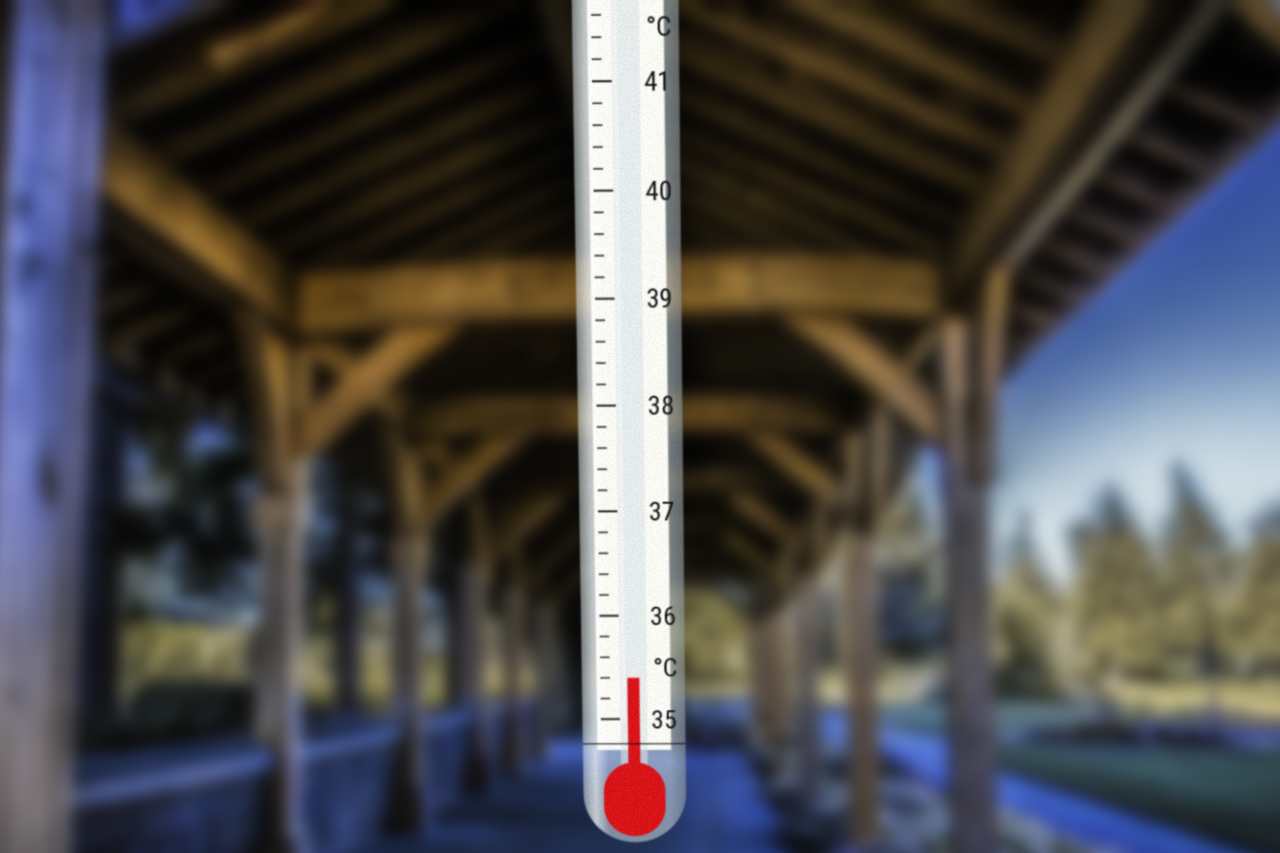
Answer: 35.4 °C
